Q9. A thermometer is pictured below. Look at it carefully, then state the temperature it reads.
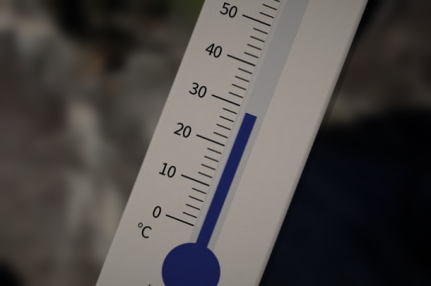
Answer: 29 °C
